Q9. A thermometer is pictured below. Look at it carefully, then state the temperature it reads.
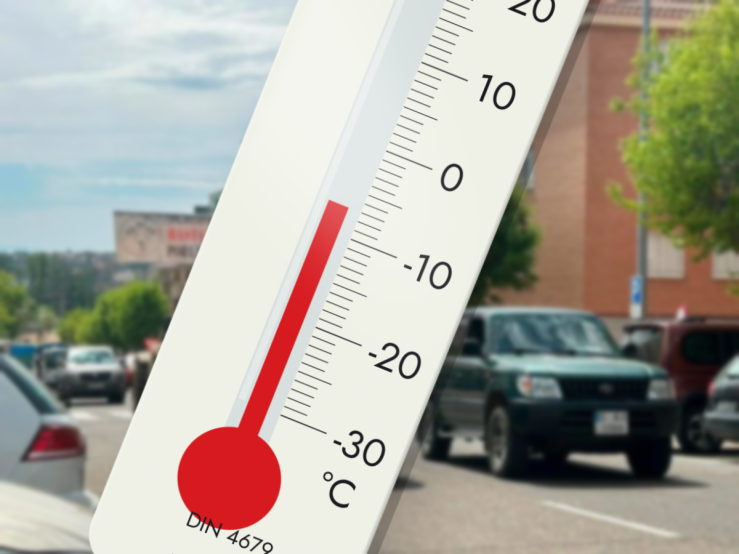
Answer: -7 °C
